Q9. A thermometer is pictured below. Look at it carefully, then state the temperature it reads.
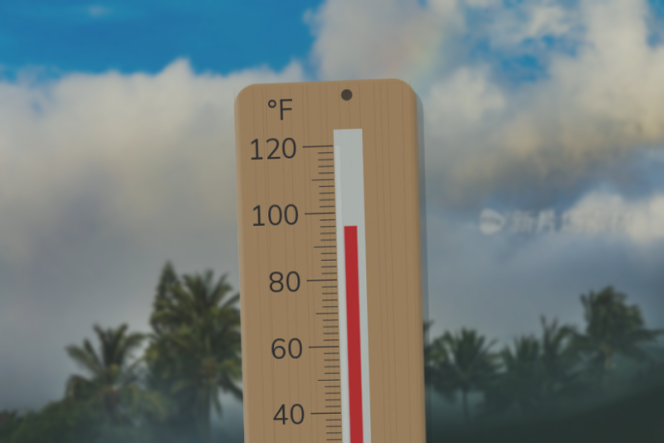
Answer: 96 °F
